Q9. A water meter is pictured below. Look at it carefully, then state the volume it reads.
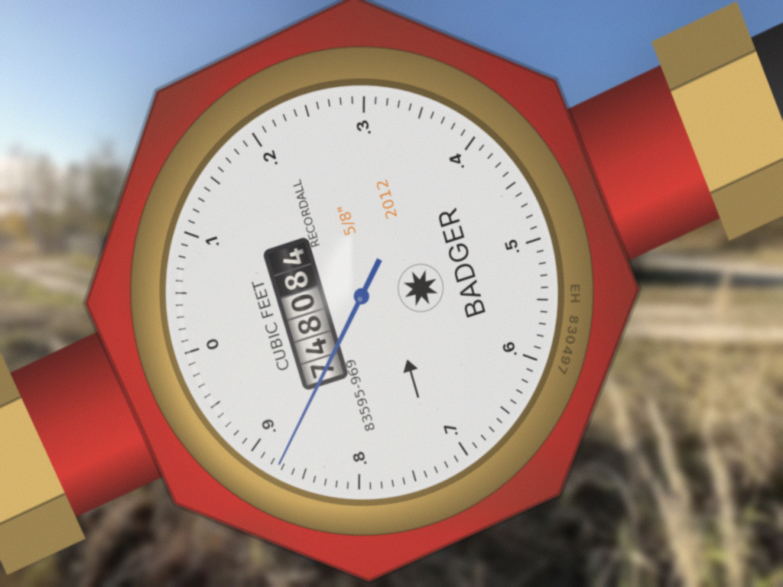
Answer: 748083.87 ft³
